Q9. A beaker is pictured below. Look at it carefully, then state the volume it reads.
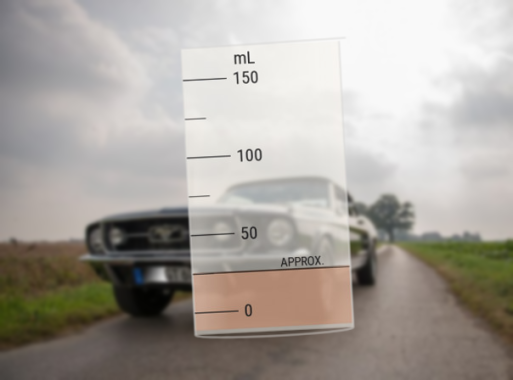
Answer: 25 mL
